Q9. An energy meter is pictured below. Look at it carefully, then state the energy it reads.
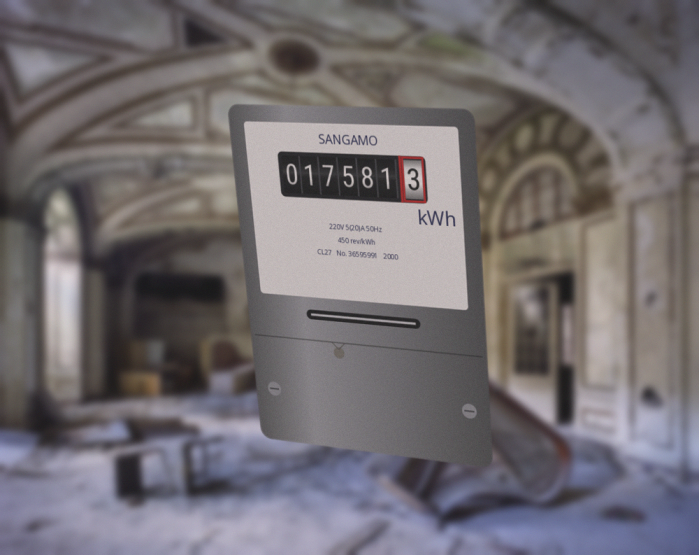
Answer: 17581.3 kWh
